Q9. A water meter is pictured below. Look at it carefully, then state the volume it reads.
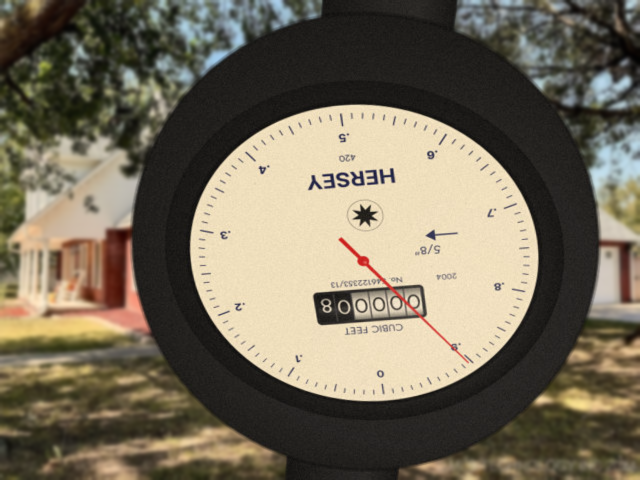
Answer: 7.90 ft³
